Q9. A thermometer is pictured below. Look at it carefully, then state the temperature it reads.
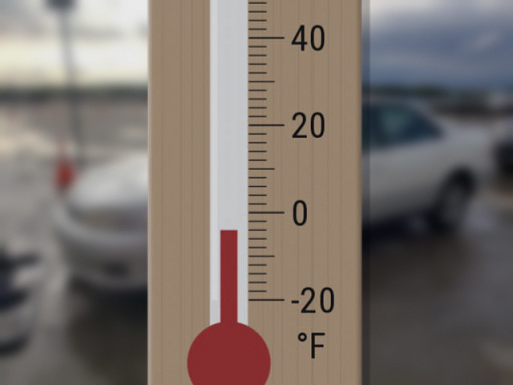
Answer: -4 °F
